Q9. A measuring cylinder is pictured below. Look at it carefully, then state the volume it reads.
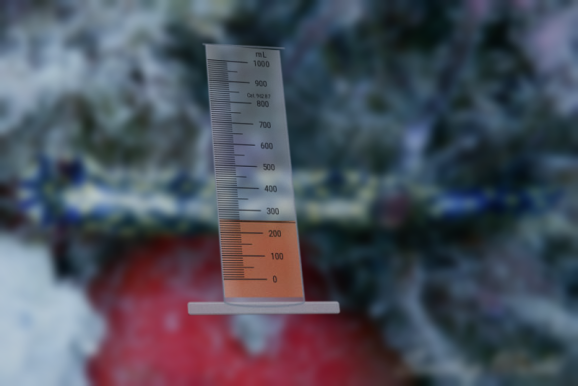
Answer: 250 mL
